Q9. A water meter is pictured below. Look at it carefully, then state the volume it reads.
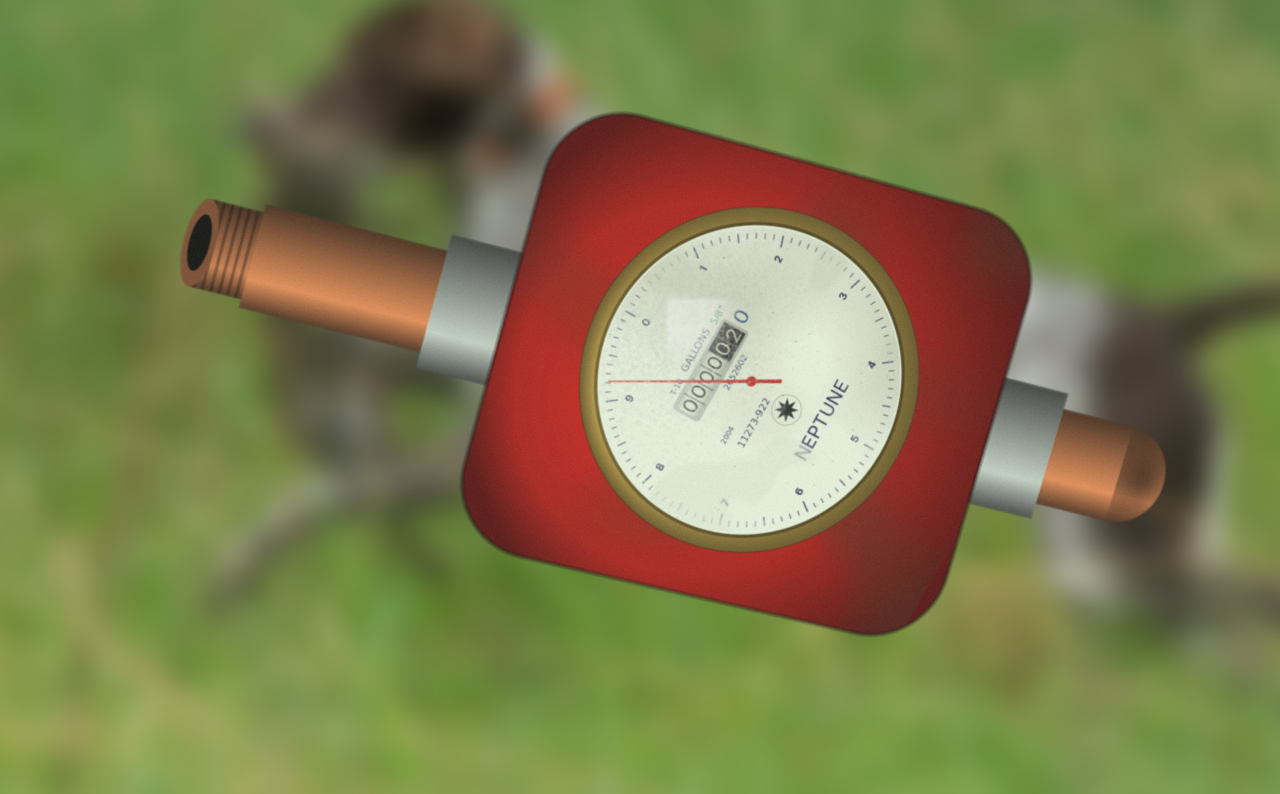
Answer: 19.2 gal
